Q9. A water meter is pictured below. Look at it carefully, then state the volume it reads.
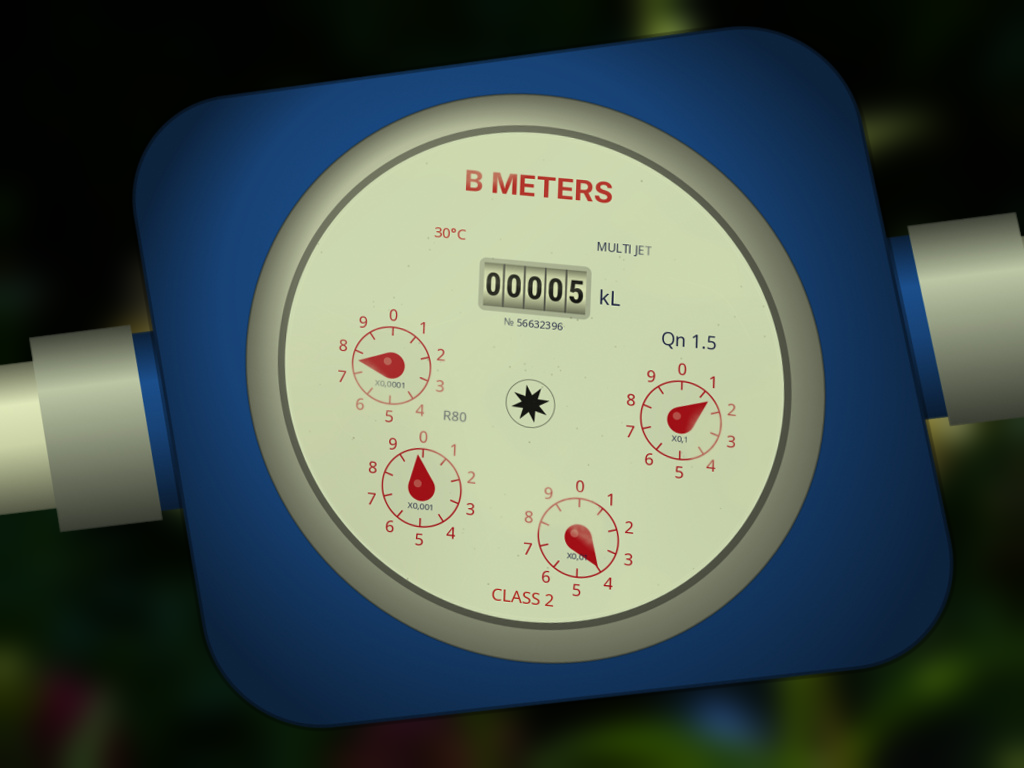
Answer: 5.1397 kL
